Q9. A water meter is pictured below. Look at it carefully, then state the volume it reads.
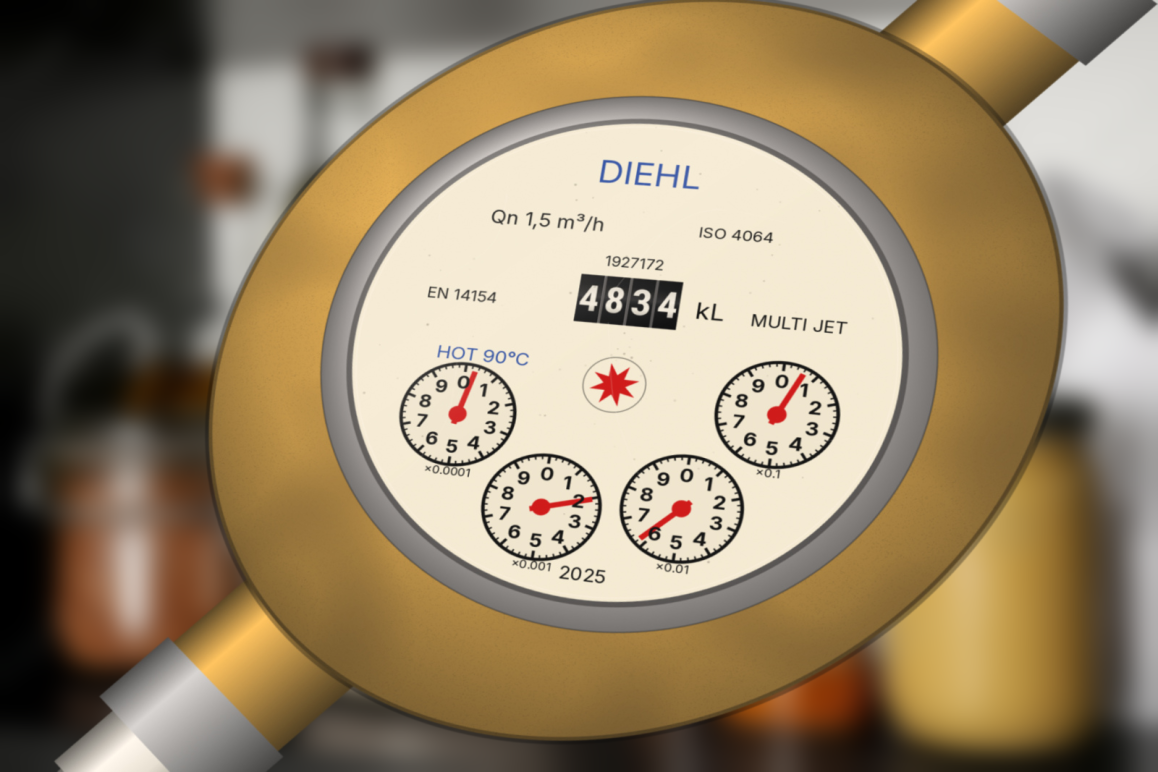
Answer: 4834.0620 kL
